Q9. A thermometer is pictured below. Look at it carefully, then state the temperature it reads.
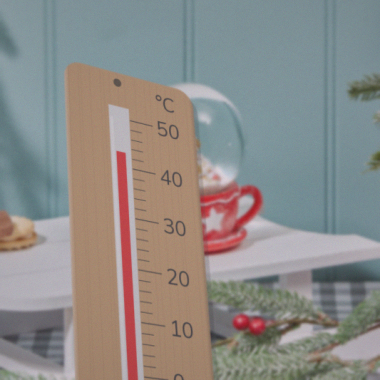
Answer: 43 °C
